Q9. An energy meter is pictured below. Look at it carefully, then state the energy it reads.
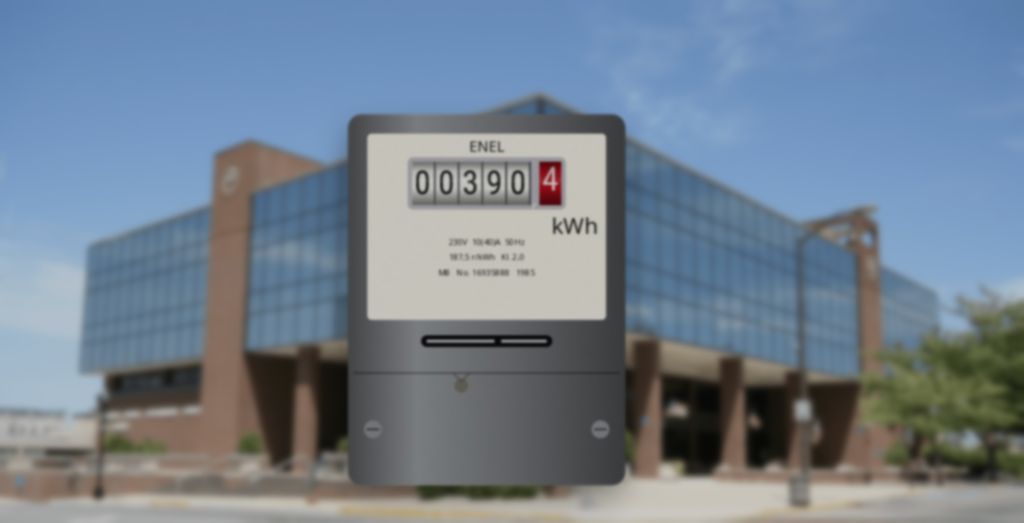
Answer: 390.4 kWh
